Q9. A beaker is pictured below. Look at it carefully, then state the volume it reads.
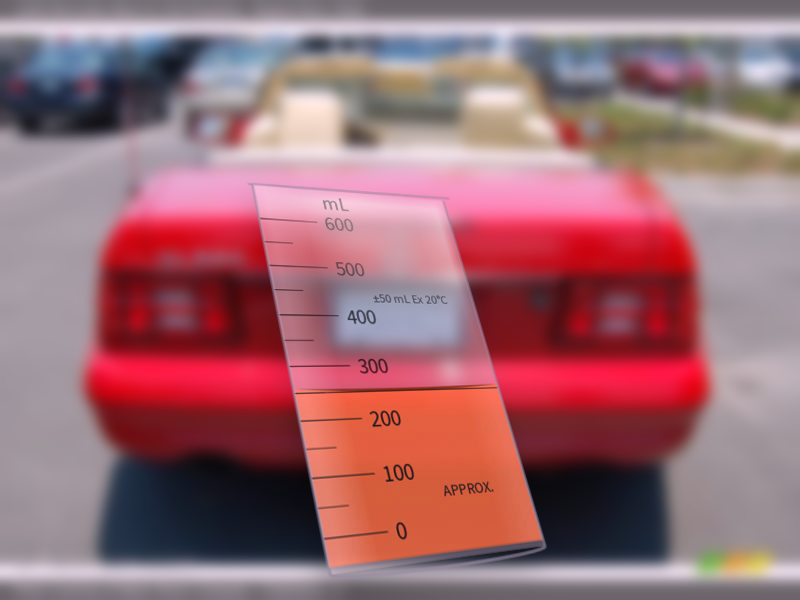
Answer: 250 mL
